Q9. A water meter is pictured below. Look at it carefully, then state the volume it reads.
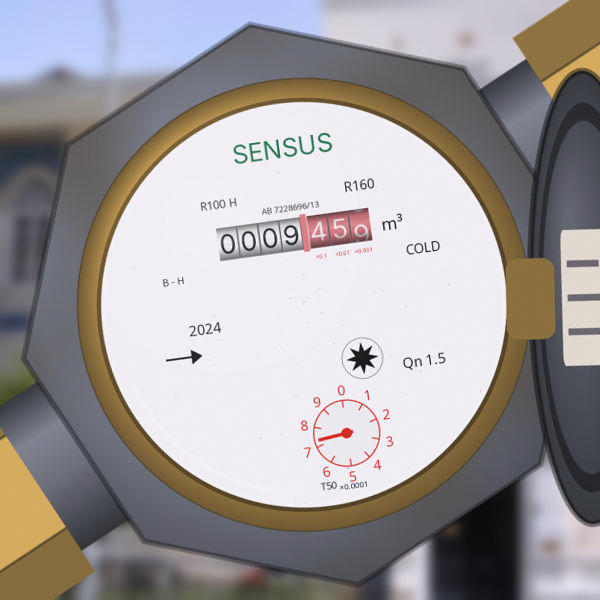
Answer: 9.4587 m³
